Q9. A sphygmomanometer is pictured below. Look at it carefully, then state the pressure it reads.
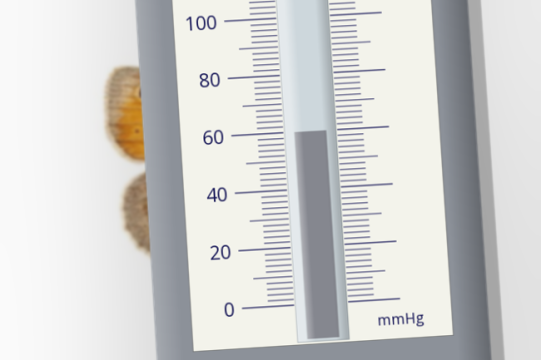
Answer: 60 mmHg
